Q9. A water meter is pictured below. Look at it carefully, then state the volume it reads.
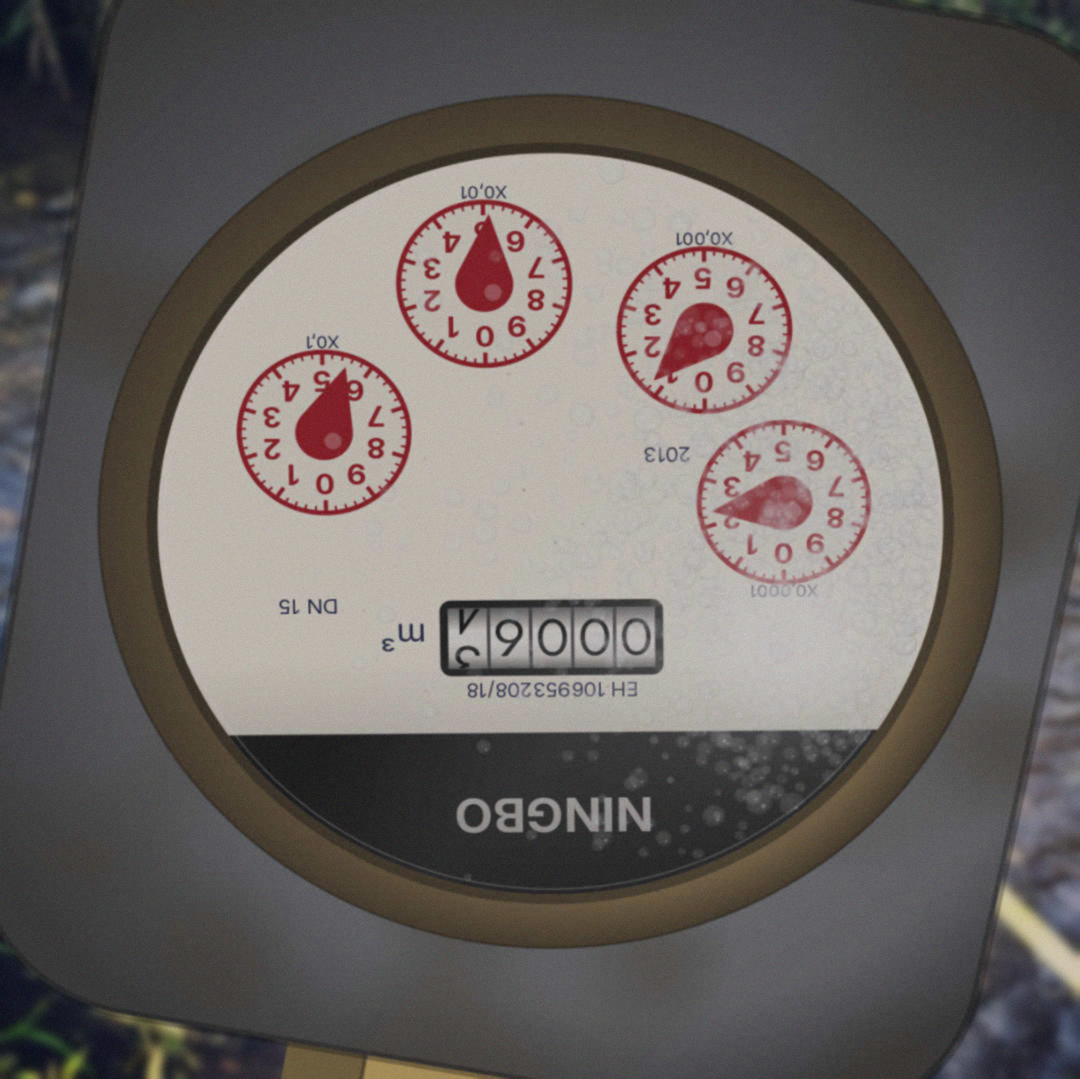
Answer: 63.5512 m³
